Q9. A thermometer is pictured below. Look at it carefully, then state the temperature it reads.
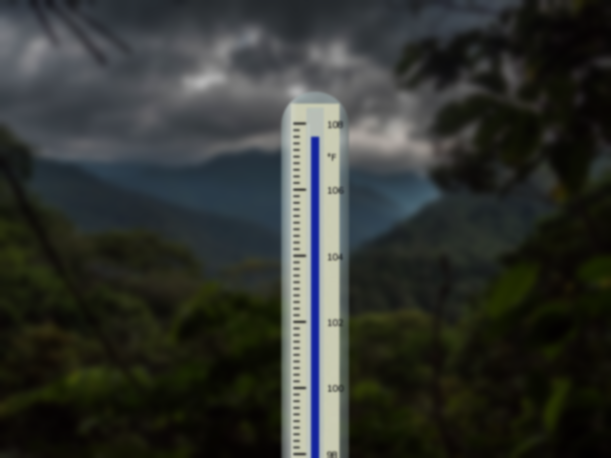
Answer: 107.6 °F
